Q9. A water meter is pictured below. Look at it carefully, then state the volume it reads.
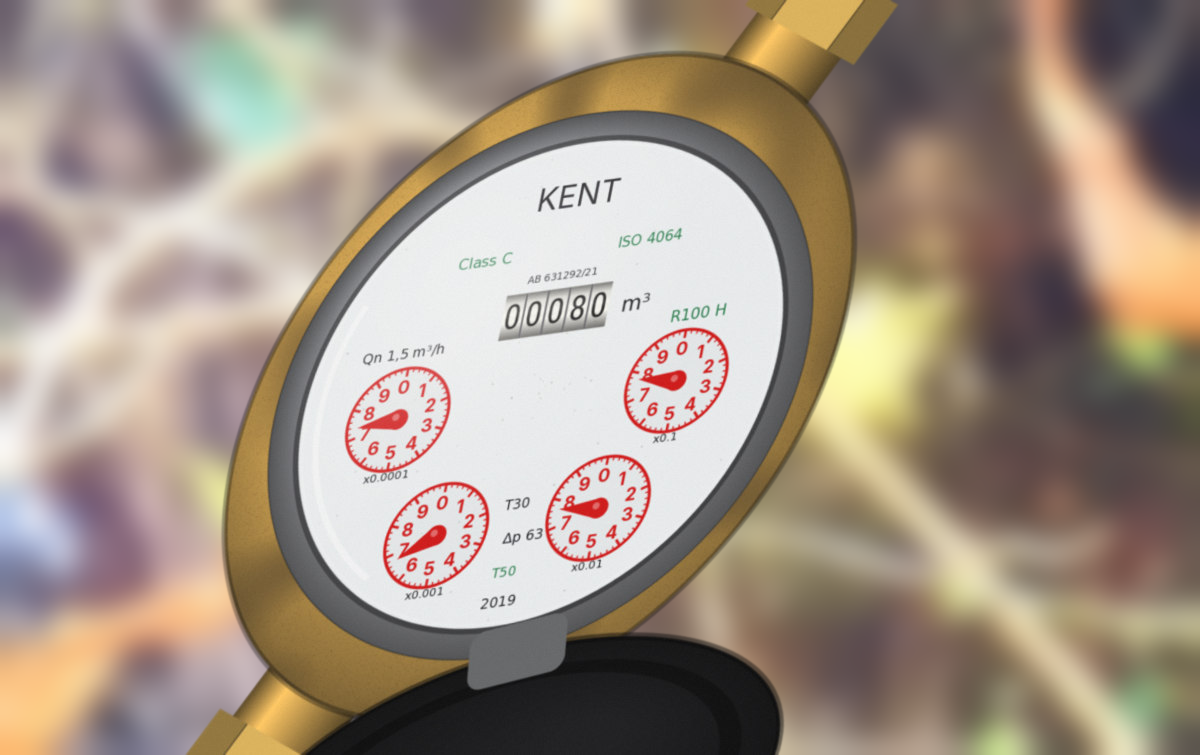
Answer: 80.7767 m³
